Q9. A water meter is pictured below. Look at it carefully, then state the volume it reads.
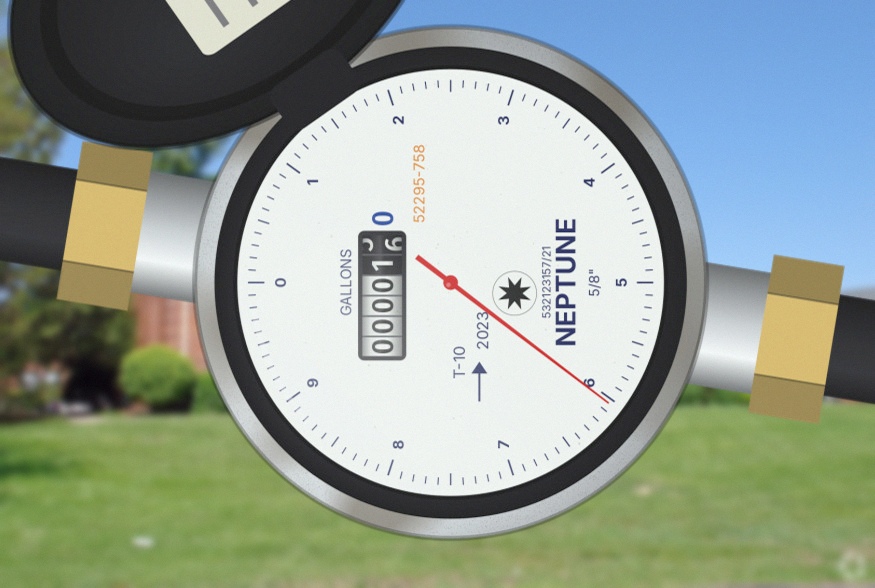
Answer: 156.0 gal
